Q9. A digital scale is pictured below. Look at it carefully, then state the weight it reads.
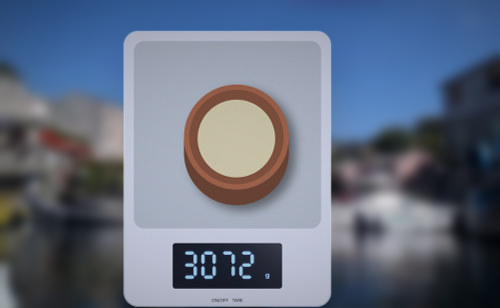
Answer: 3072 g
